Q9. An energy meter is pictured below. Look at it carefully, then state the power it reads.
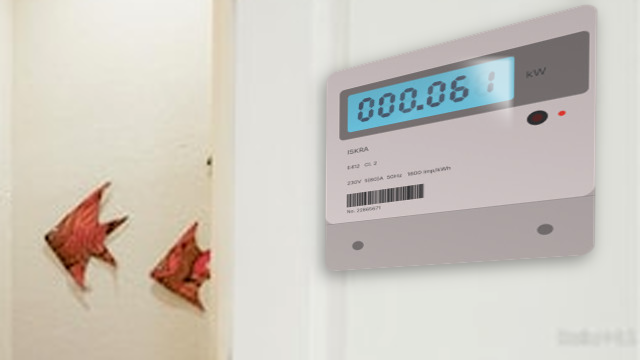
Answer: 0.061 kW
